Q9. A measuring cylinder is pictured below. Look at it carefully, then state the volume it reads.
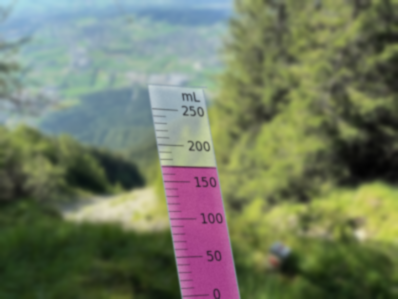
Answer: 170 mL
